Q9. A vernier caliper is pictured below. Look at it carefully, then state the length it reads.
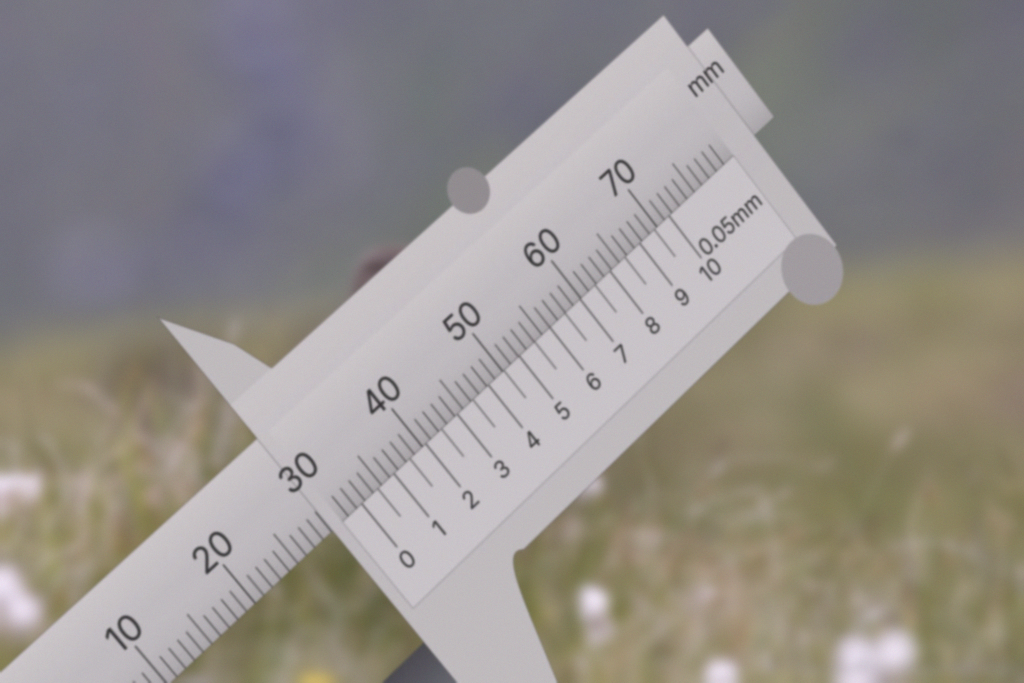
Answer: 32.6 mm
